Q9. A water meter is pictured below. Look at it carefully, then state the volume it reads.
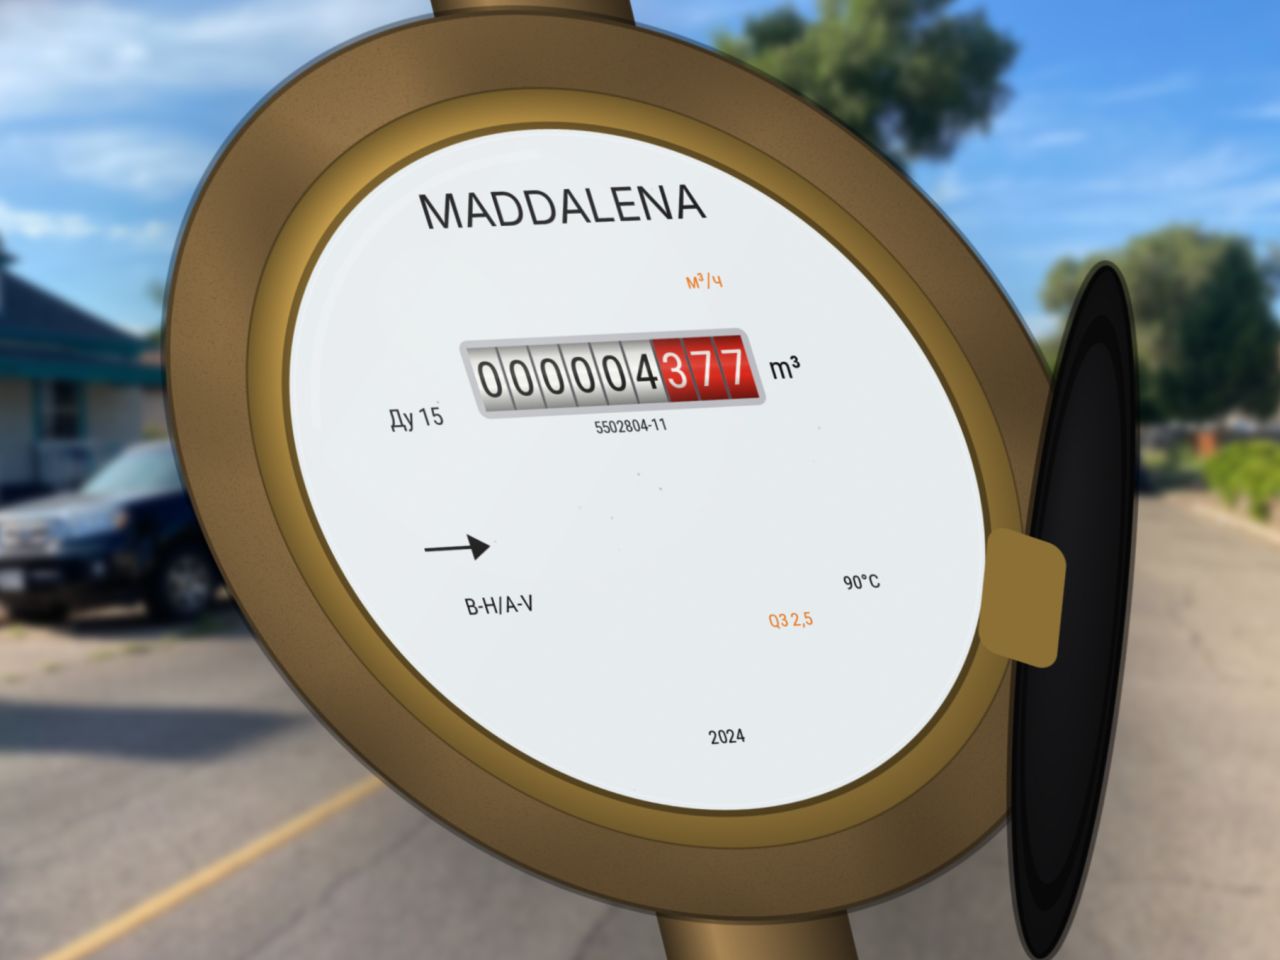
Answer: 4.377 m³
